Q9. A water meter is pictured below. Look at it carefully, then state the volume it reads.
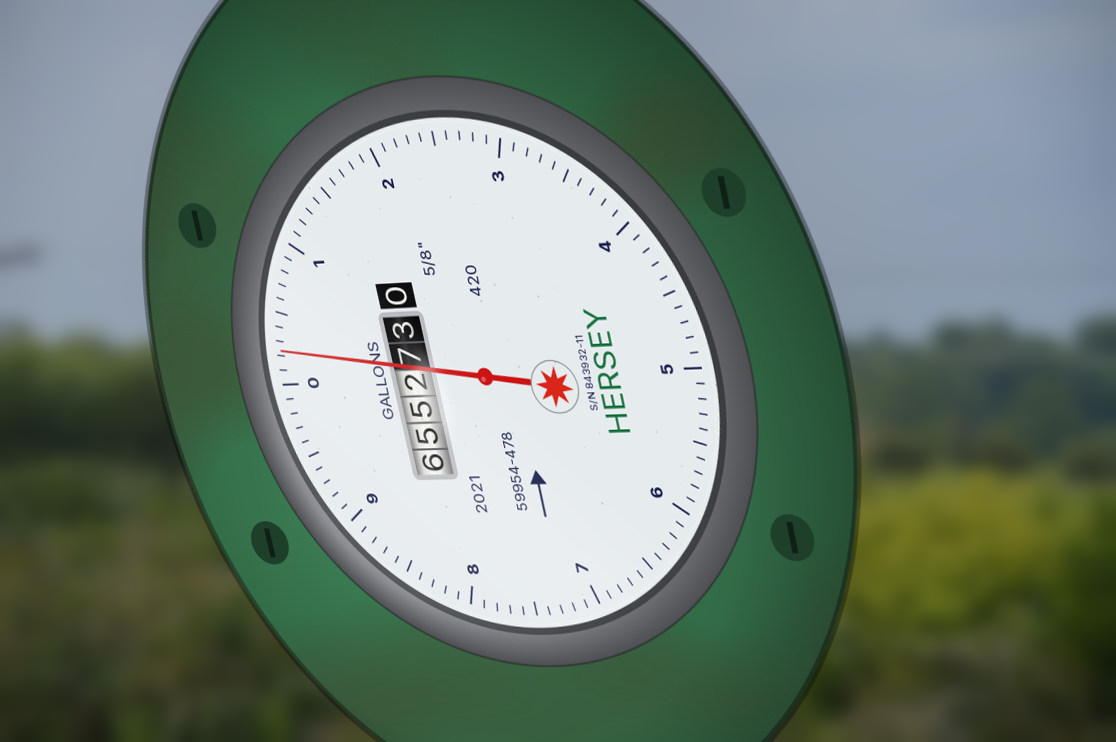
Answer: 6552730.2 gal
